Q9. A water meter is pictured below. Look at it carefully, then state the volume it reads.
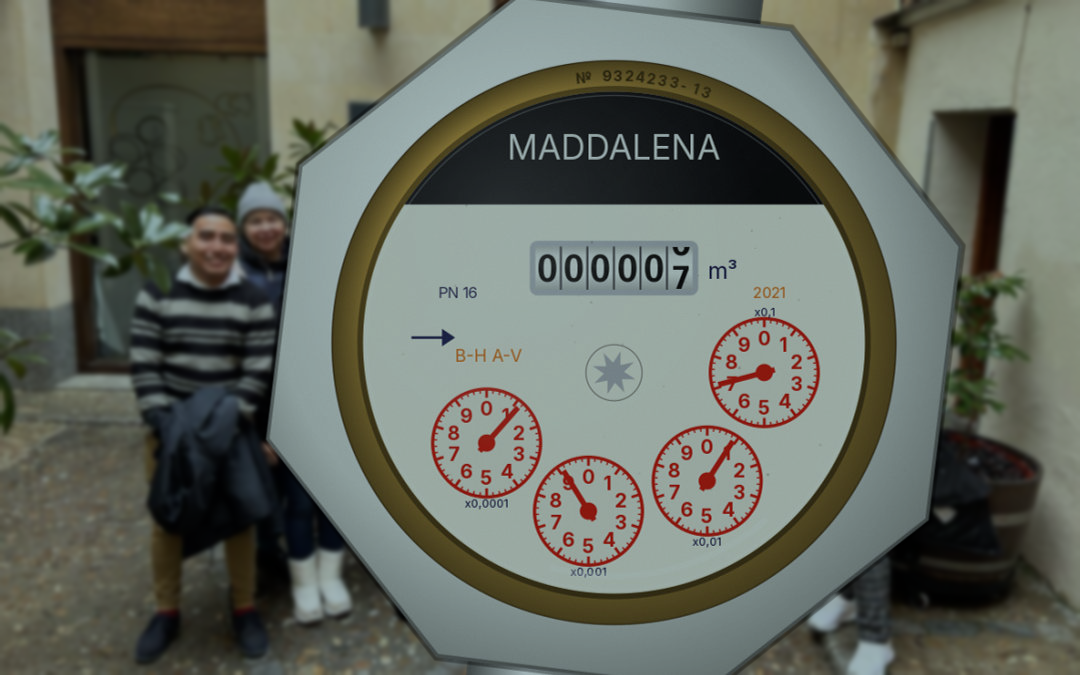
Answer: 6.7091 m³
